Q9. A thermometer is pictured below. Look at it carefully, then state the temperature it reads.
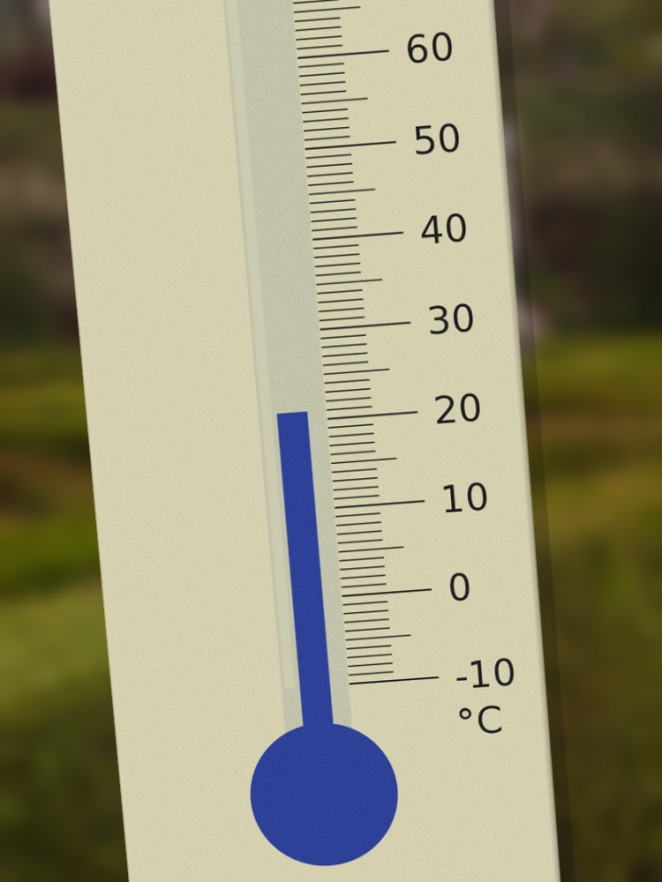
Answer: 21 °C
